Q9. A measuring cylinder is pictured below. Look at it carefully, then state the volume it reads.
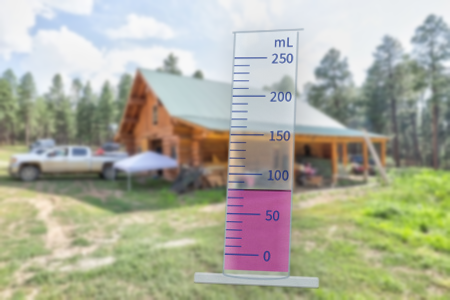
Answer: 80 mL
